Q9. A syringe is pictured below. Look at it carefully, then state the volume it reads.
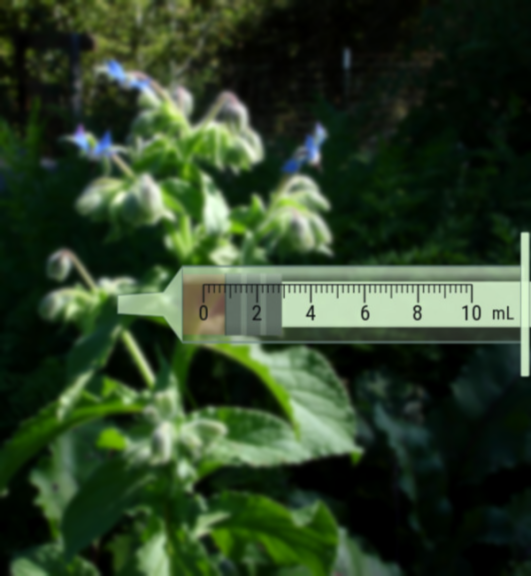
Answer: 0.8 mL
